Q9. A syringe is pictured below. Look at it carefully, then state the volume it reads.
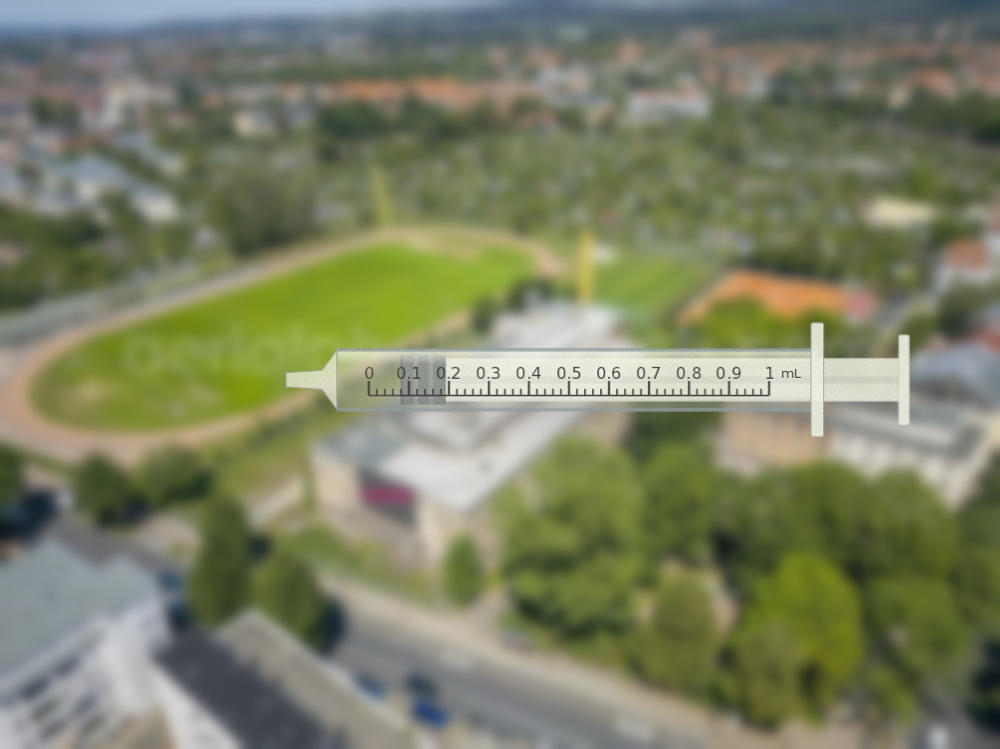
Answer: 0.08 mL
